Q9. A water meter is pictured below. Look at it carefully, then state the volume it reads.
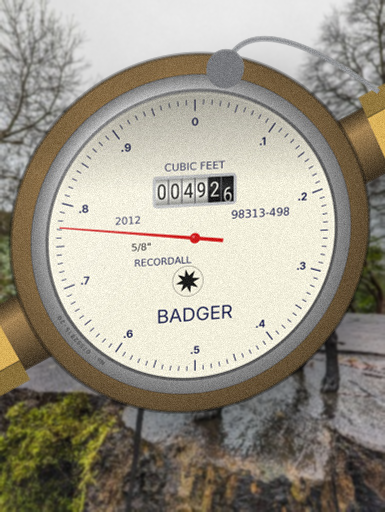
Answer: 4925.77 ft³
